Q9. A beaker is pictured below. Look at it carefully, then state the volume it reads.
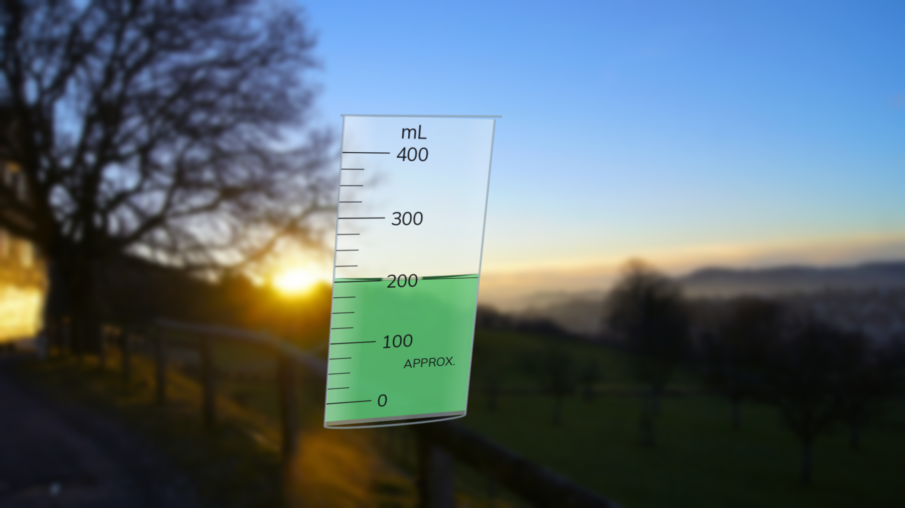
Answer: 200 mL
